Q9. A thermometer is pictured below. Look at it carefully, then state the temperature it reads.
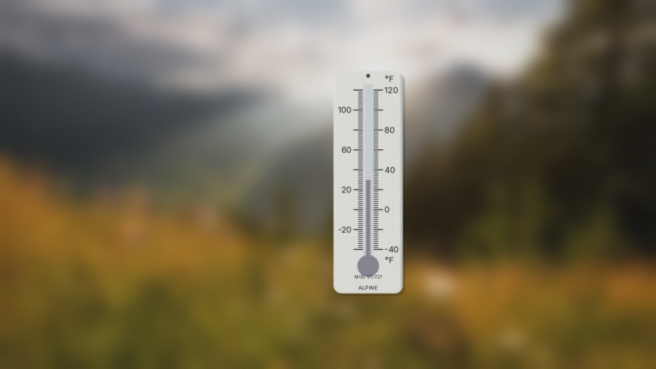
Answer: 30 °F
